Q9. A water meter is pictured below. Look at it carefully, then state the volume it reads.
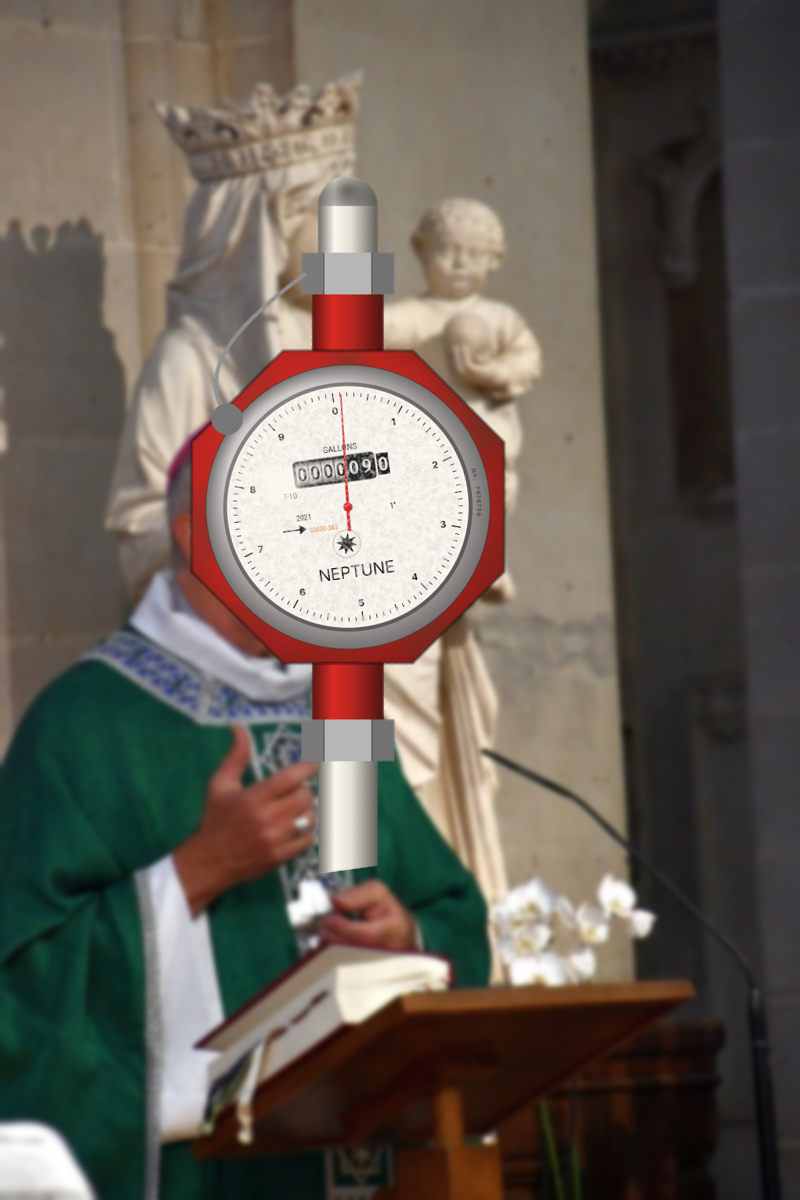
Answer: 90.1 gal
